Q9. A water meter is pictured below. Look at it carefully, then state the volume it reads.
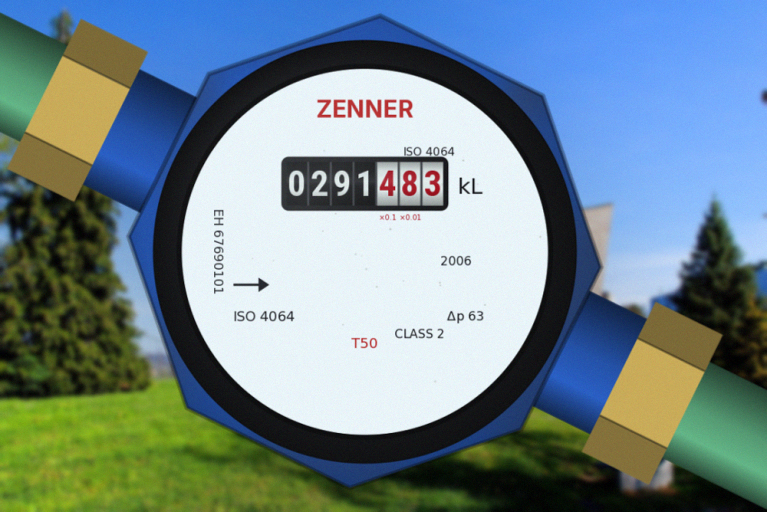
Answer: 291.483 kL
